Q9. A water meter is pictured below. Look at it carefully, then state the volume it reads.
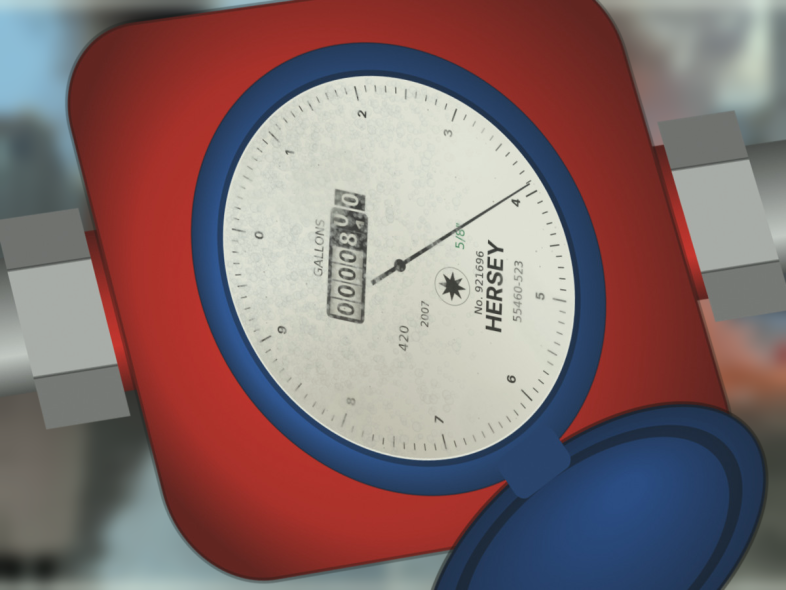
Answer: 803.9 gal
